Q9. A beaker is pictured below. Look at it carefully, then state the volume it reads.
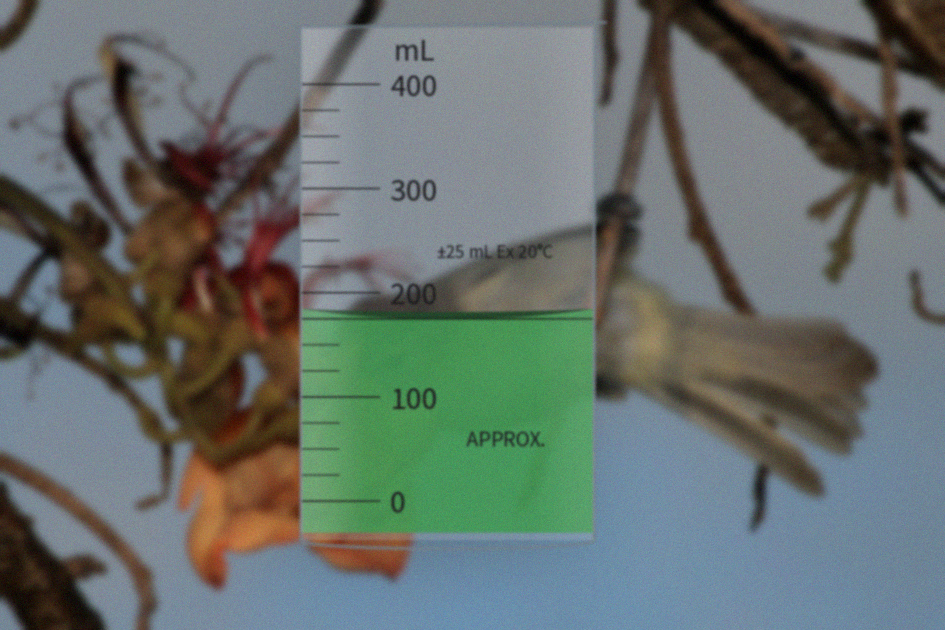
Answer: 175 mL
